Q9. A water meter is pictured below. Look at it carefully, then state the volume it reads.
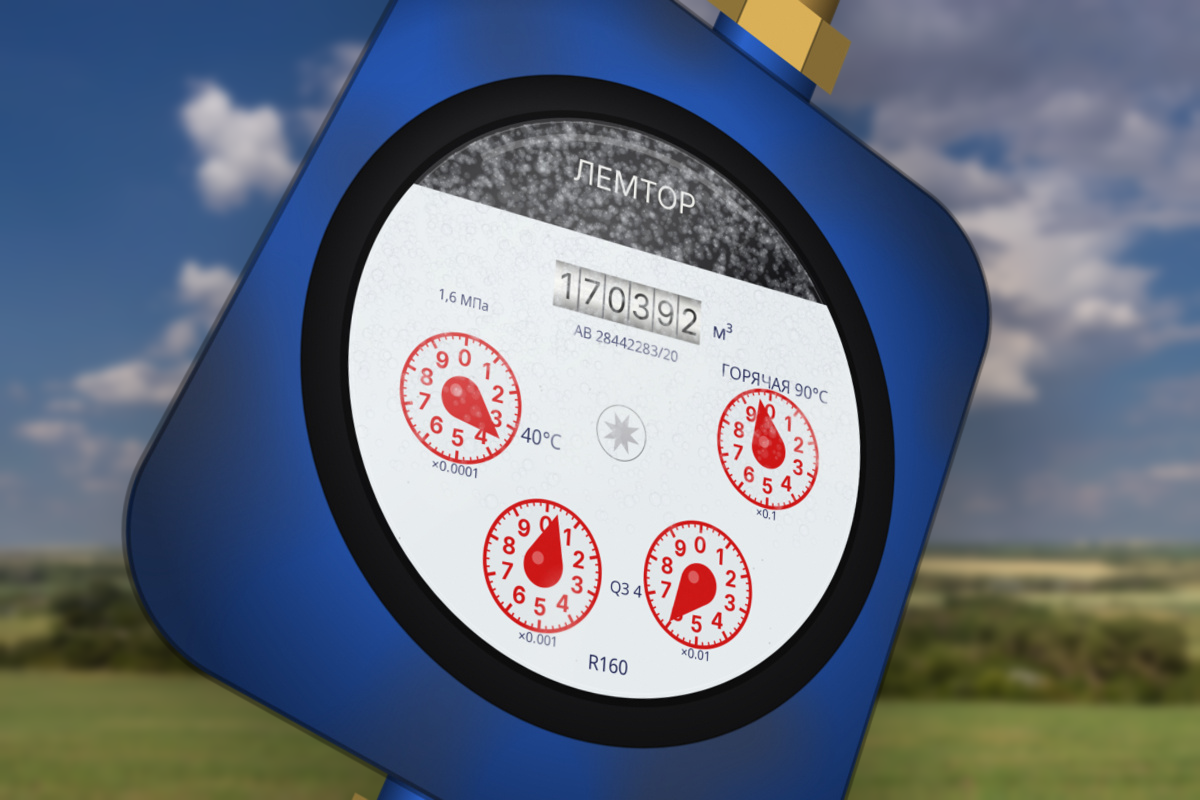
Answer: 170391.9603 m³
